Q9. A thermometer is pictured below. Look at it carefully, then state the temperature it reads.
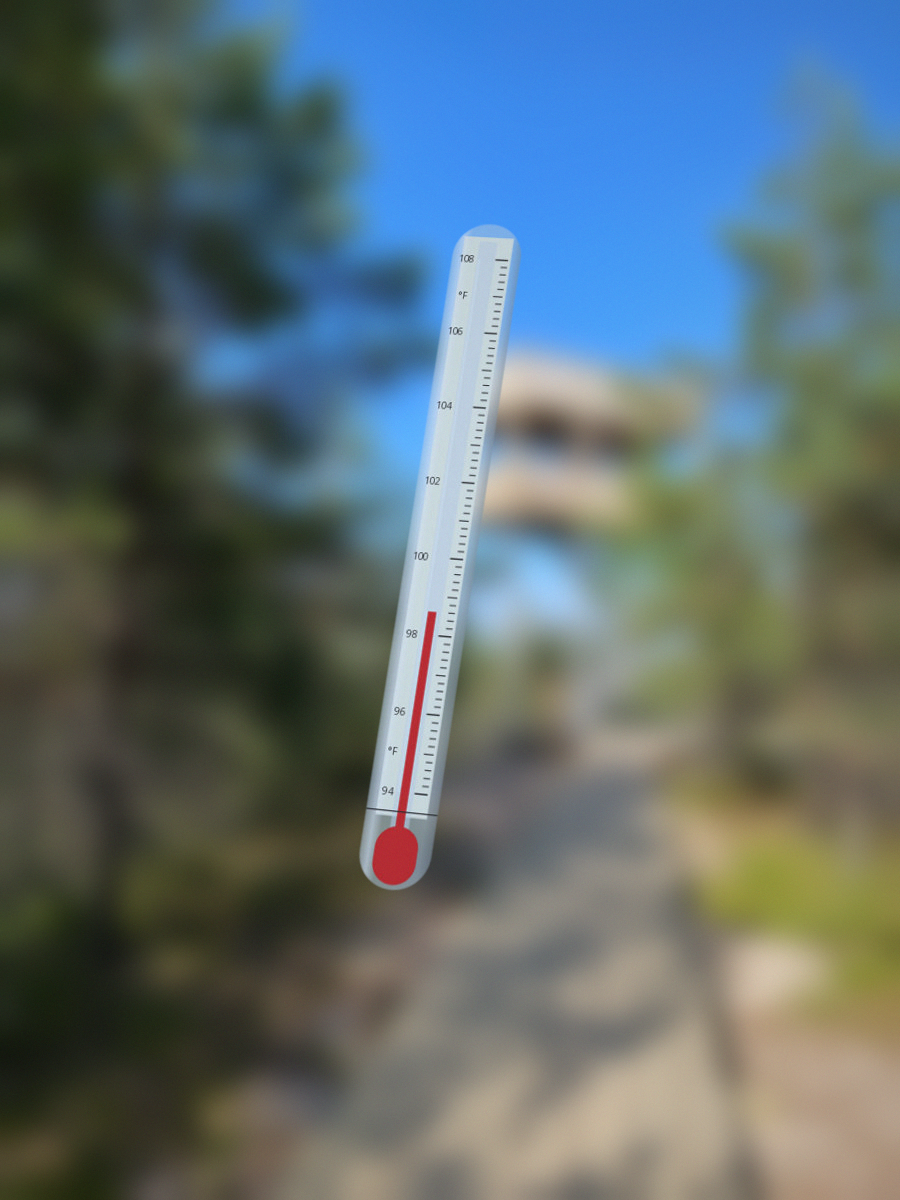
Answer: 98.6 °F
